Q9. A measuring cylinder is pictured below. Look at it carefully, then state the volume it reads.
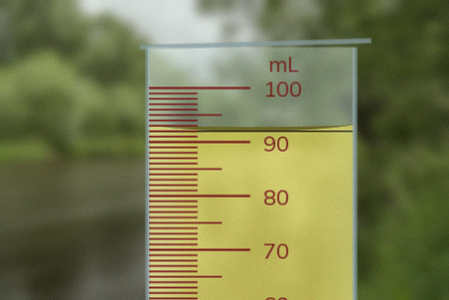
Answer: 92 mL
